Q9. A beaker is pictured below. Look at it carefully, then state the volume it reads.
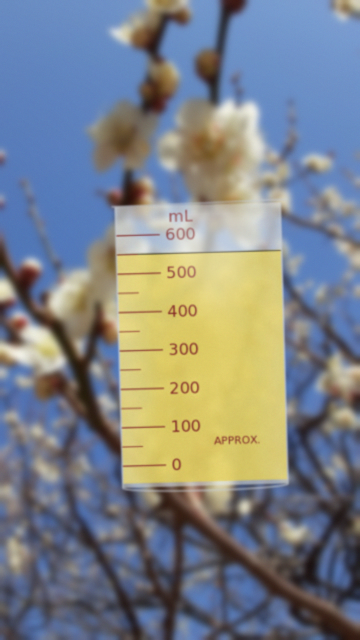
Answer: 550 mL
